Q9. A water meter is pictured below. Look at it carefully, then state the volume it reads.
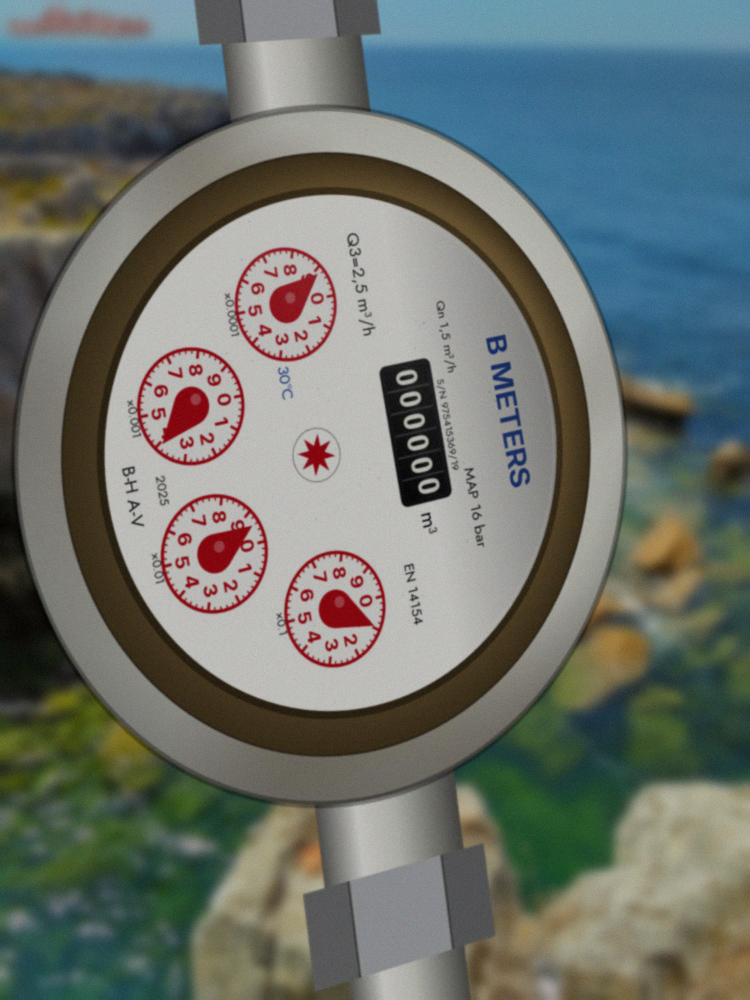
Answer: 0.0939 m³
